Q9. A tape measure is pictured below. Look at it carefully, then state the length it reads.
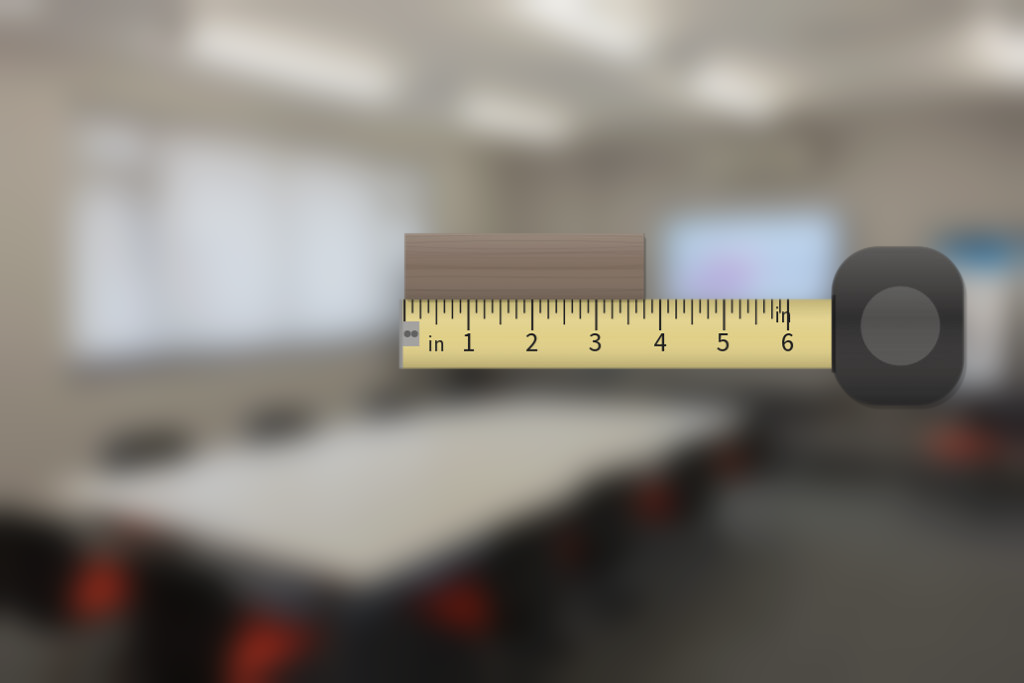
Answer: 3.75 in
